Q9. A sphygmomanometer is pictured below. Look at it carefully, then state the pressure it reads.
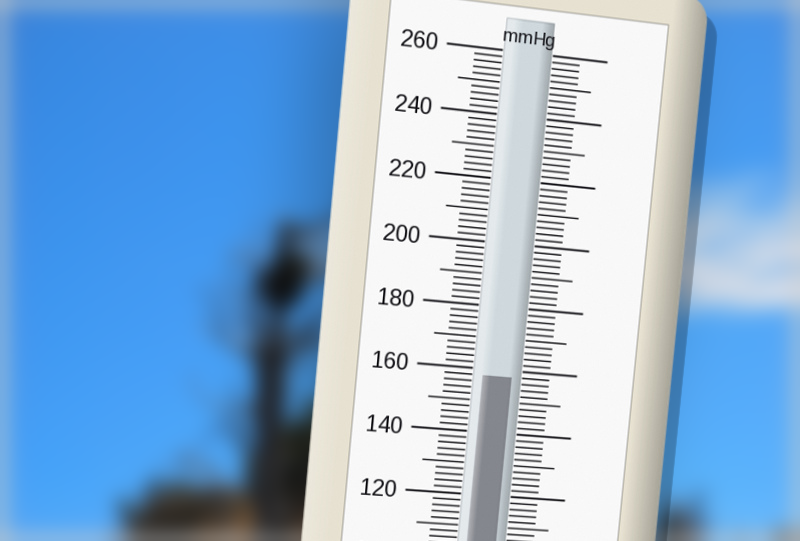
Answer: 158 mmHg
